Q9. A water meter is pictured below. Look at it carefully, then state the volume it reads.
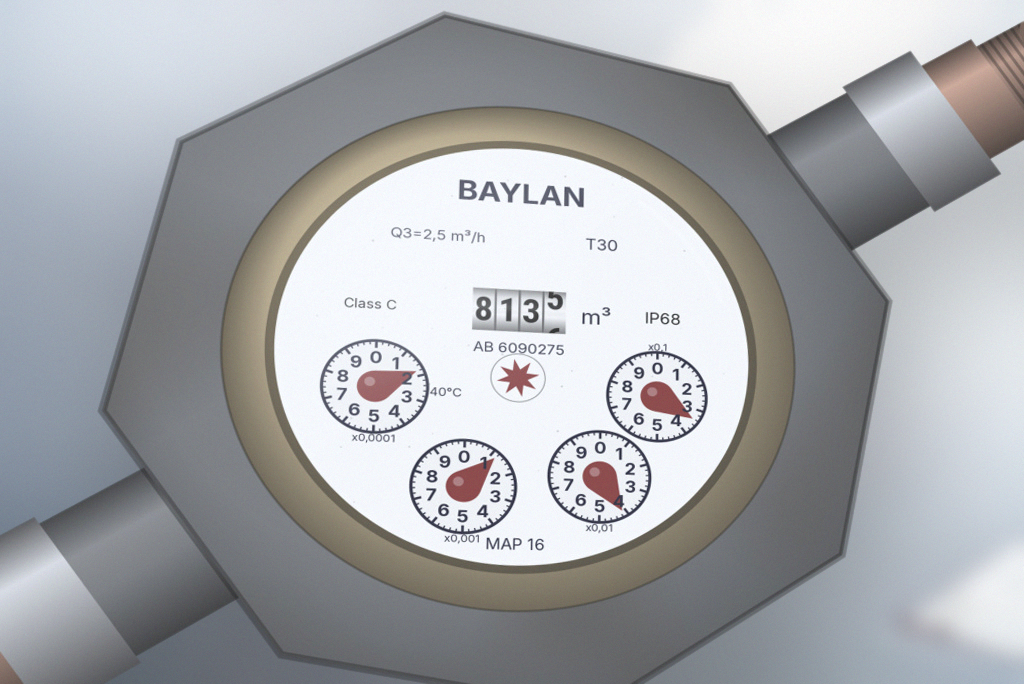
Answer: 8135.3411 m³
